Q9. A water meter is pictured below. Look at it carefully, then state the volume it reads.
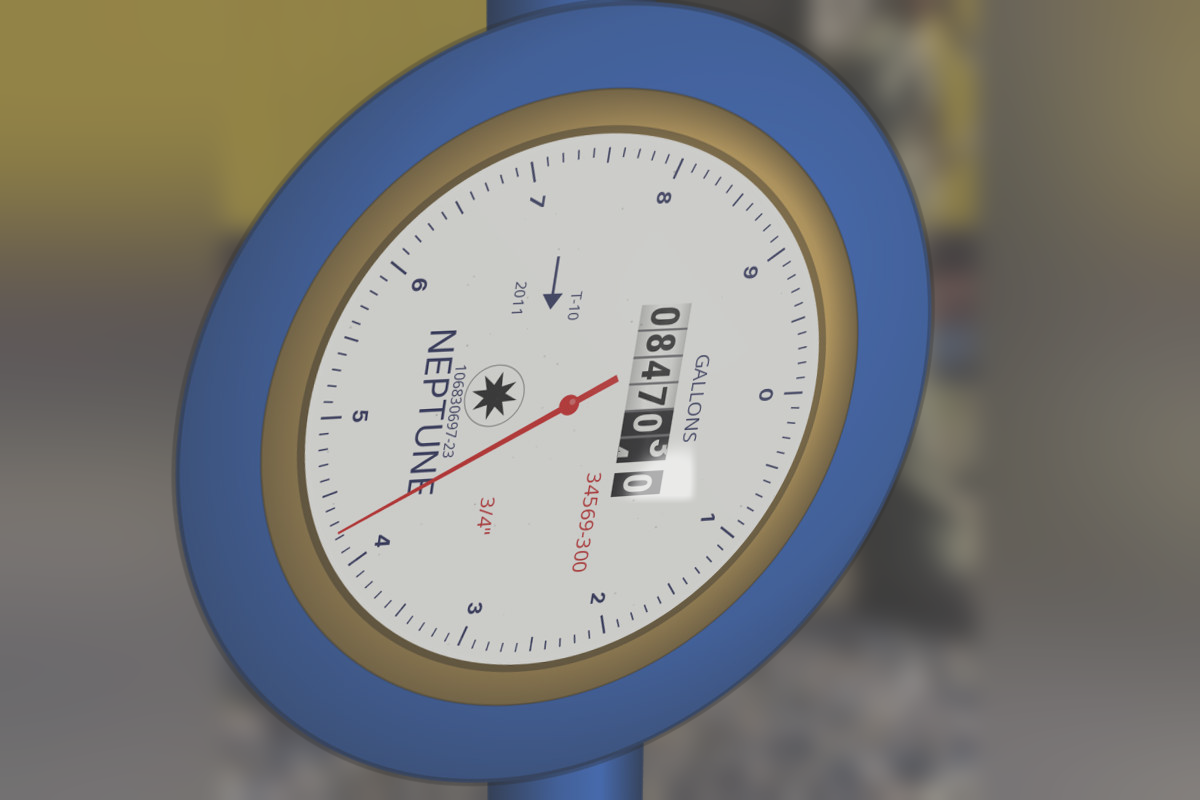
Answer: 847034.2 gal
